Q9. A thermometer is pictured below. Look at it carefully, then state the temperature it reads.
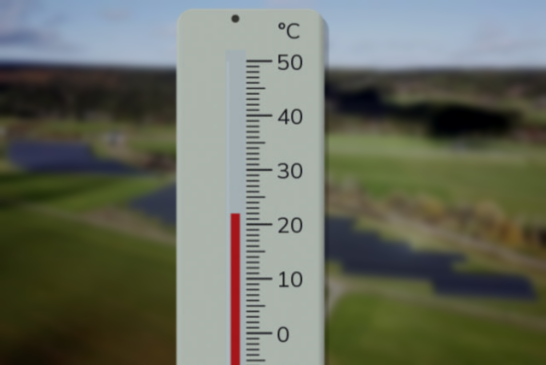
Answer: 22 °C
